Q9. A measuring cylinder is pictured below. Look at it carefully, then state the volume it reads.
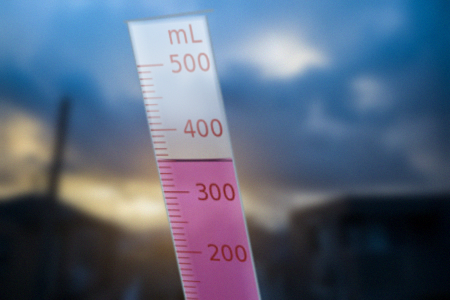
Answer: 350 mL
